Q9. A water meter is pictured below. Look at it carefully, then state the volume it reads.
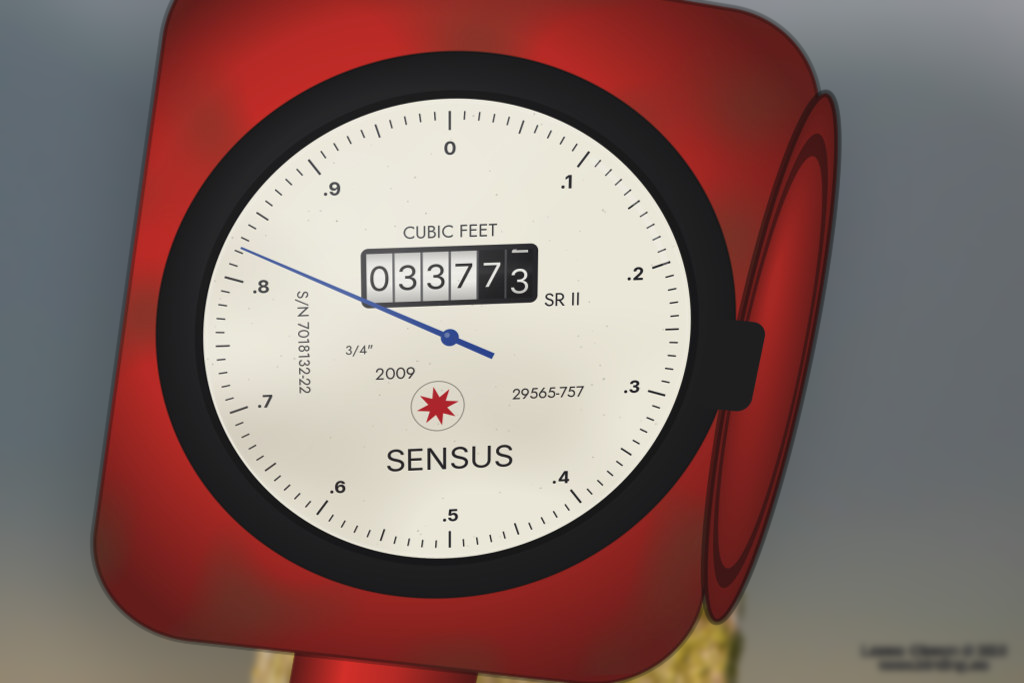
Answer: 33772.82 ft³
